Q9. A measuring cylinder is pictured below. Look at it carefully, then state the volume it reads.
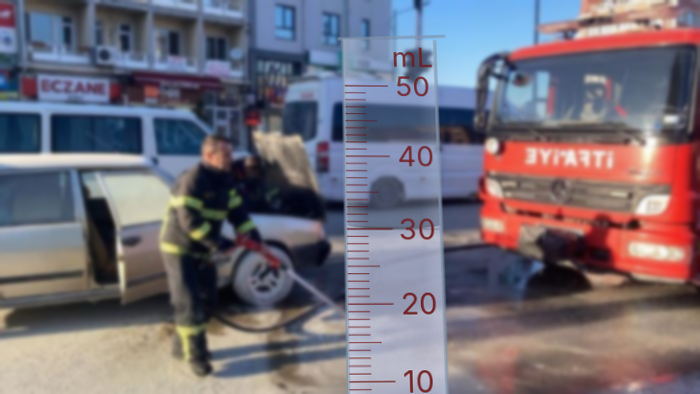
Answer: 30 mL
